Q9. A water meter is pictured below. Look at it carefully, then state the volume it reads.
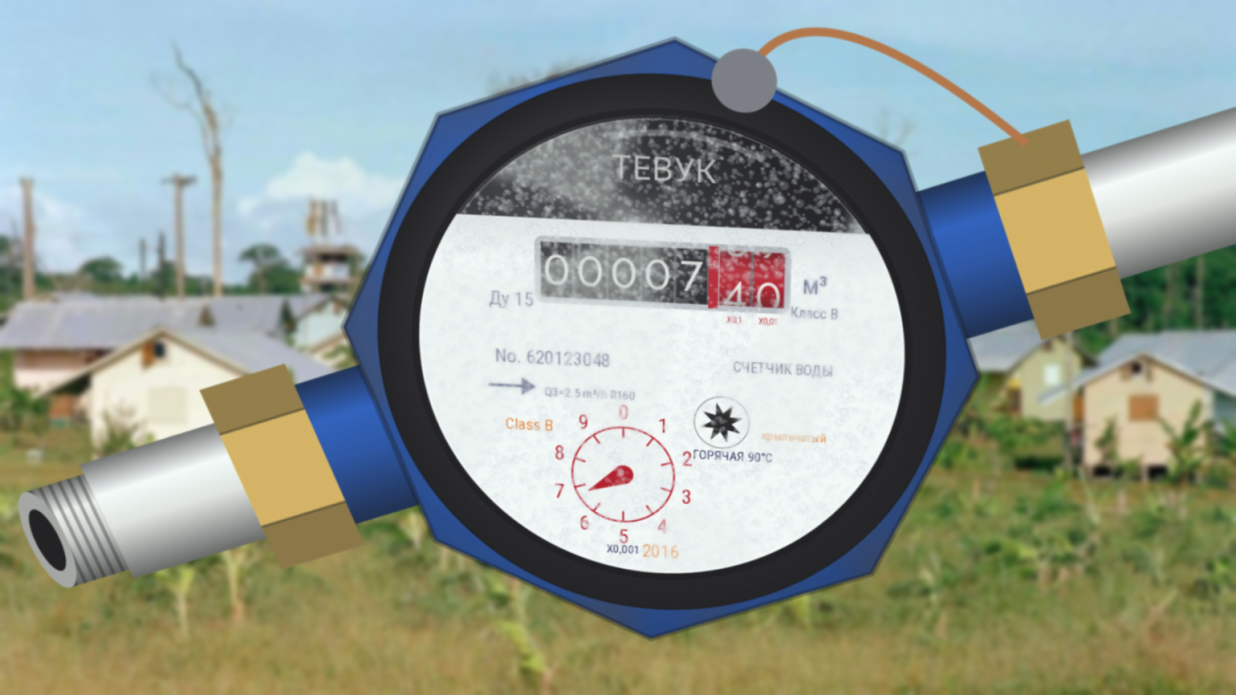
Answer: 7.396 m³
